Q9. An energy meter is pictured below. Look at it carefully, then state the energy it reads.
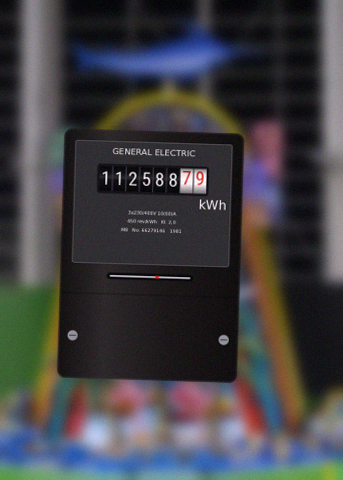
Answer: 112588.79 kWh
